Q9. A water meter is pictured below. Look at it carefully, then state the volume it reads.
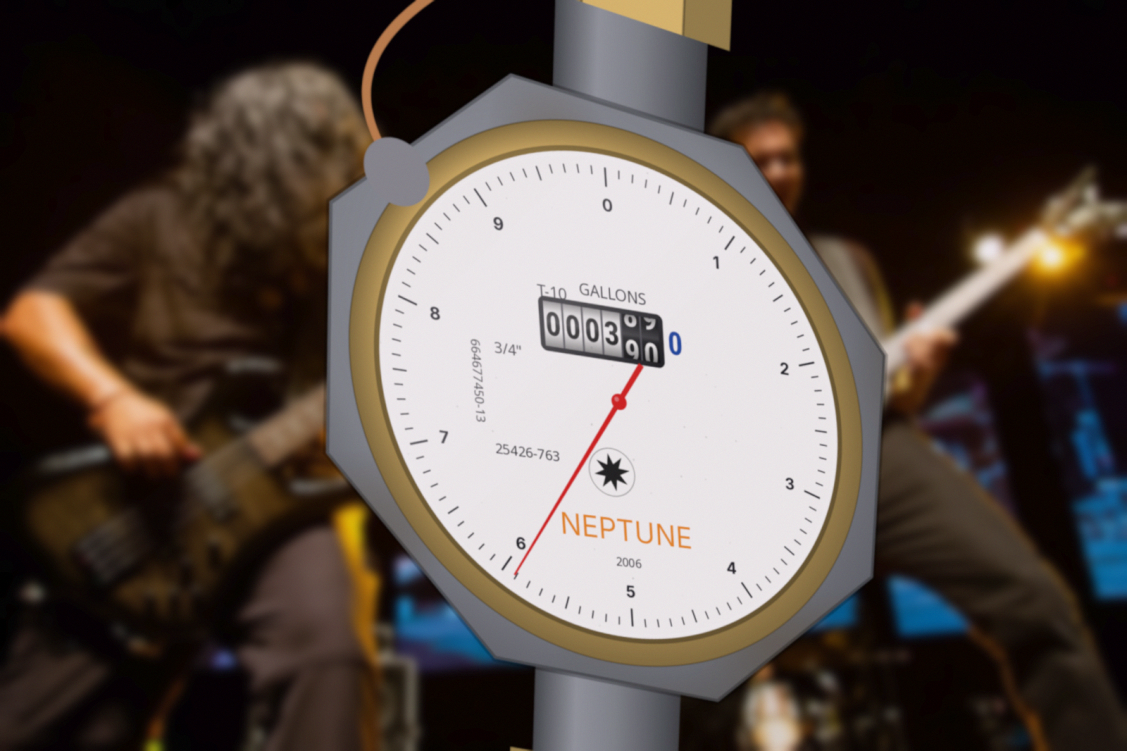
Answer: 3895.9 gal
